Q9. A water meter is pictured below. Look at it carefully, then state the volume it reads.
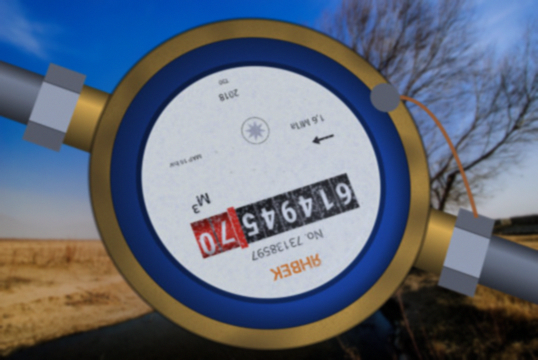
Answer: 614945.70 m³
